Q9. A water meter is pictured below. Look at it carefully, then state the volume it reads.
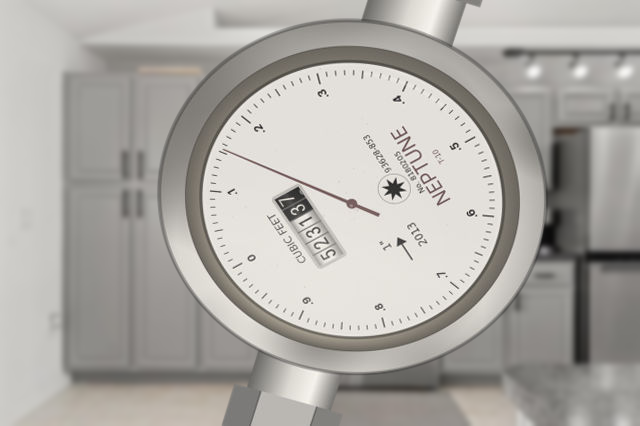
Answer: 523137.15 ft³
